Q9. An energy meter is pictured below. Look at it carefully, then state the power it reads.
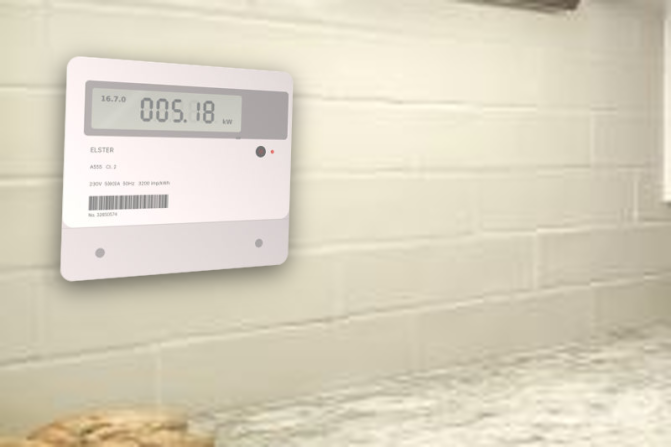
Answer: 5.18 kW
